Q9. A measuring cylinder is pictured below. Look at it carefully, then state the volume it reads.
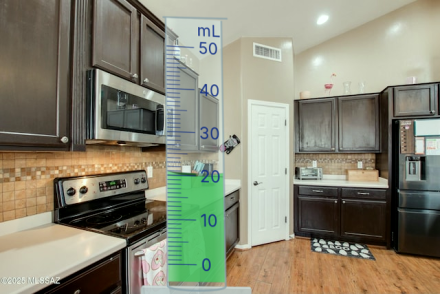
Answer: 20 mL
